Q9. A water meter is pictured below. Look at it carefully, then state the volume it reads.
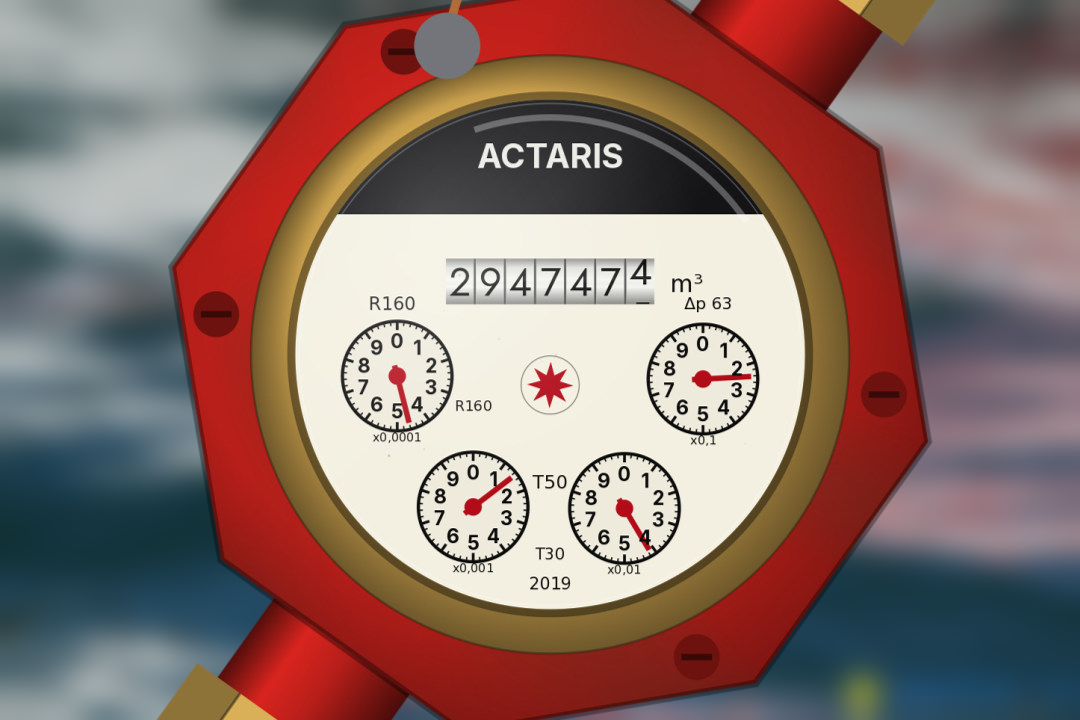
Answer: 2947474.2414 m³
